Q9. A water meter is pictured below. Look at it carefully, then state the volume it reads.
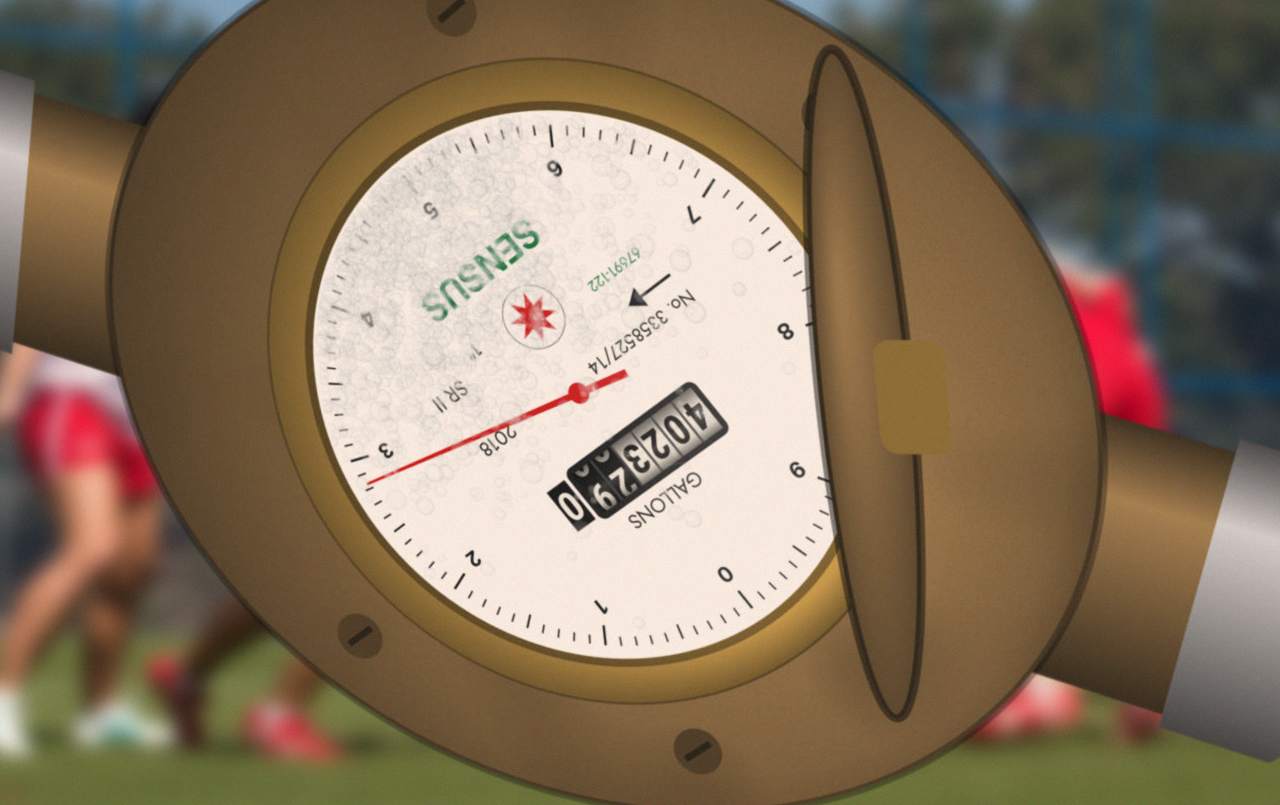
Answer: 4023292.8 gal
